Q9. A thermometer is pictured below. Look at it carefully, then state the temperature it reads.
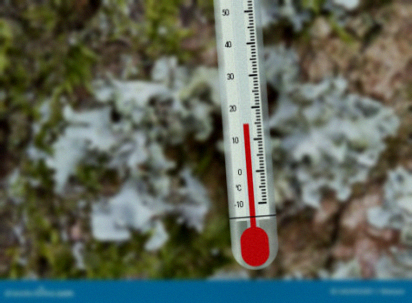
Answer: 15 °C
